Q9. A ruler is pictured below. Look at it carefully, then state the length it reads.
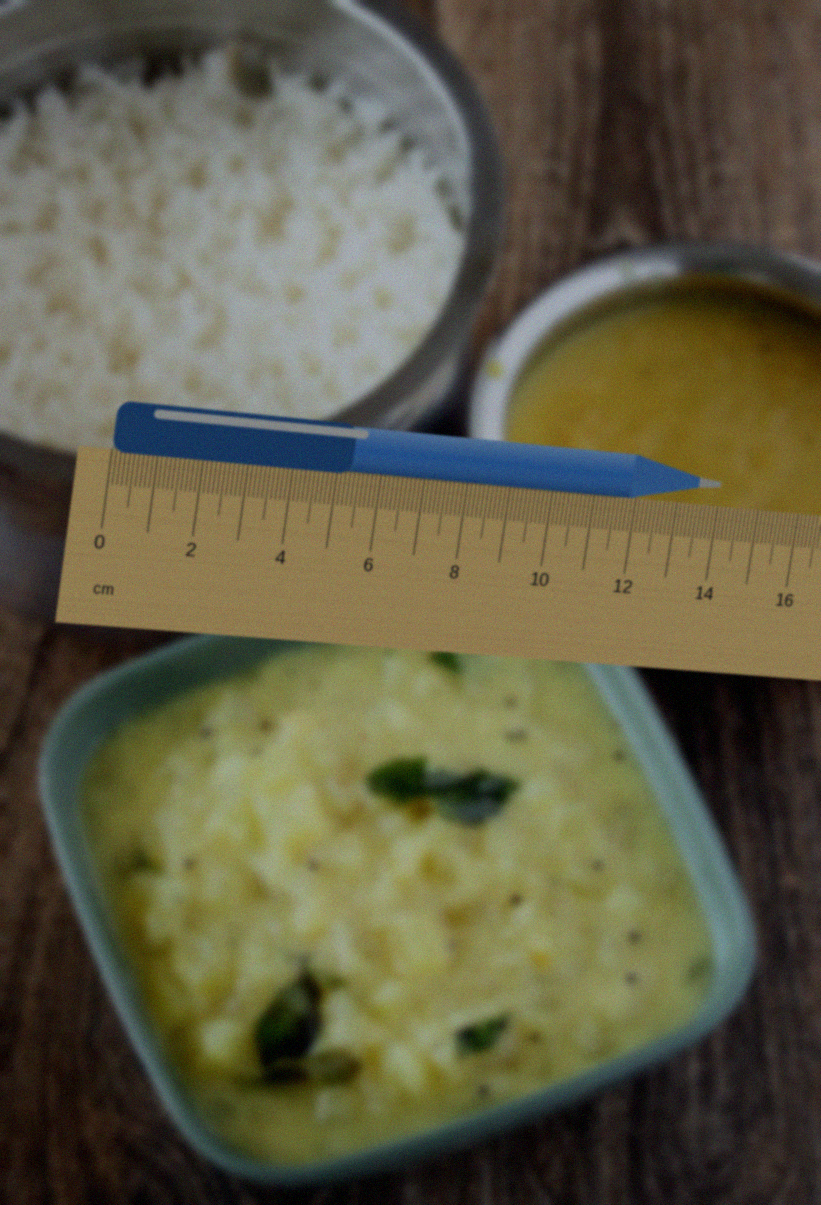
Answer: 14 cm
